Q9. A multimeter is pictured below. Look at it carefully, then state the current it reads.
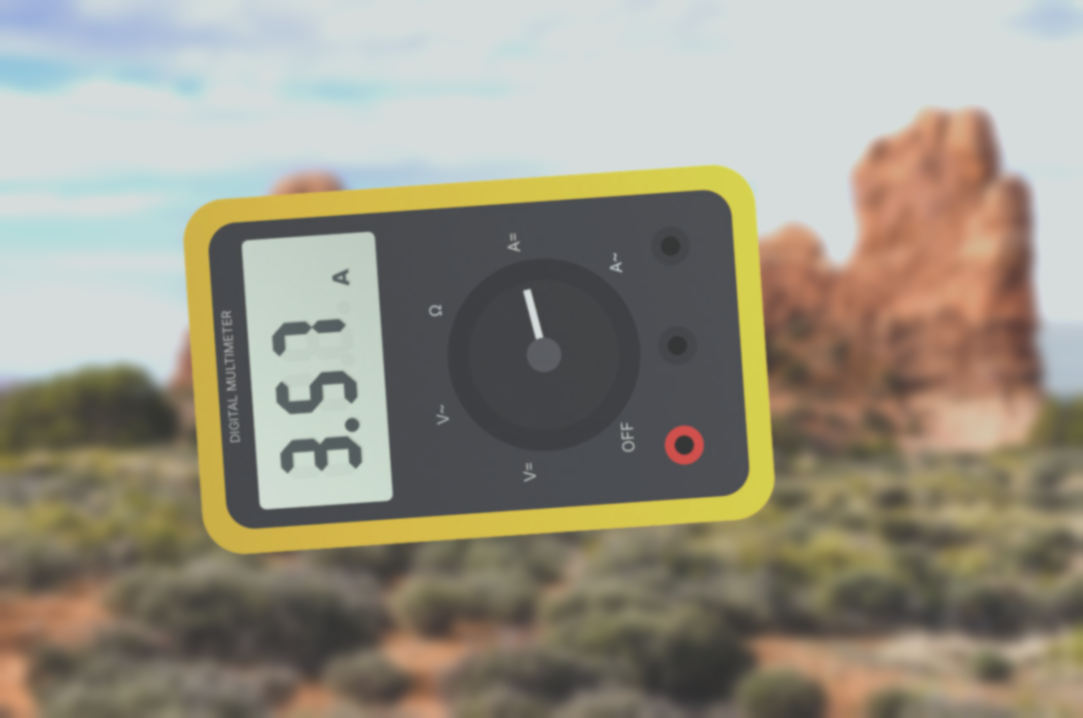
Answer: 3.57 A
